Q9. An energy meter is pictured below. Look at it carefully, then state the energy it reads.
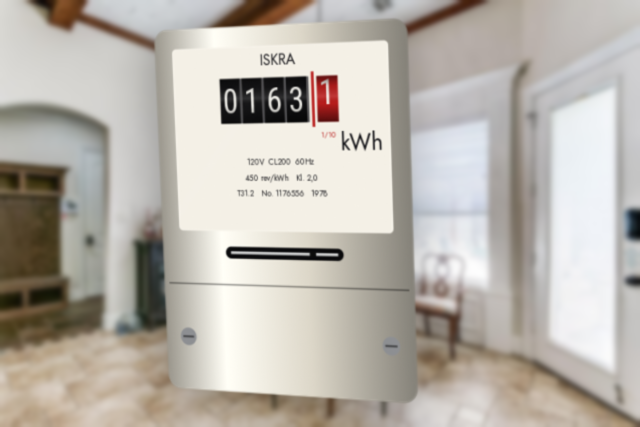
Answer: 163.1 kWh
